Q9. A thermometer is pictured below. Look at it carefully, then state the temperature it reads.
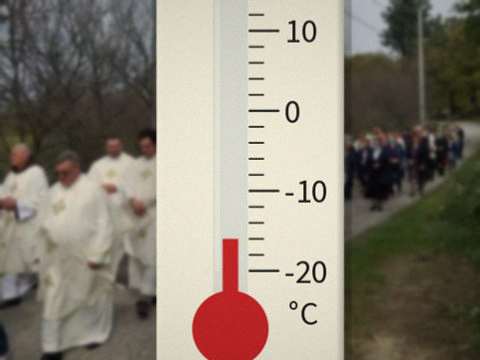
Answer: -16 °C
